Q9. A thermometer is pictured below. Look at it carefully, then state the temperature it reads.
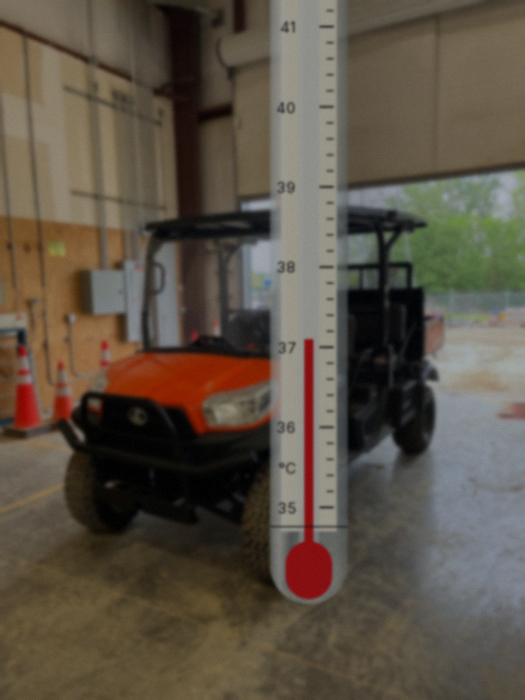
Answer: 37.1 °C
